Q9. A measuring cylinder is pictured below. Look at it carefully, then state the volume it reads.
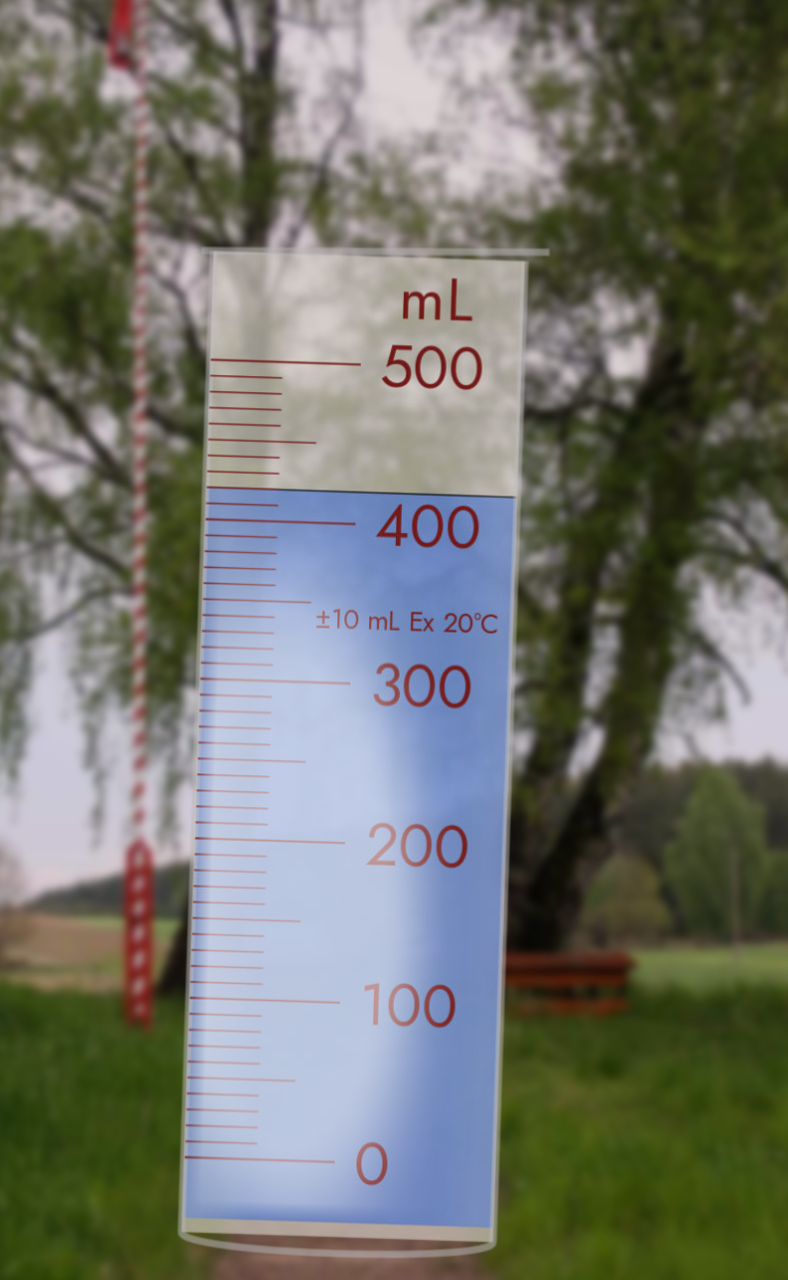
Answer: 420 mL
